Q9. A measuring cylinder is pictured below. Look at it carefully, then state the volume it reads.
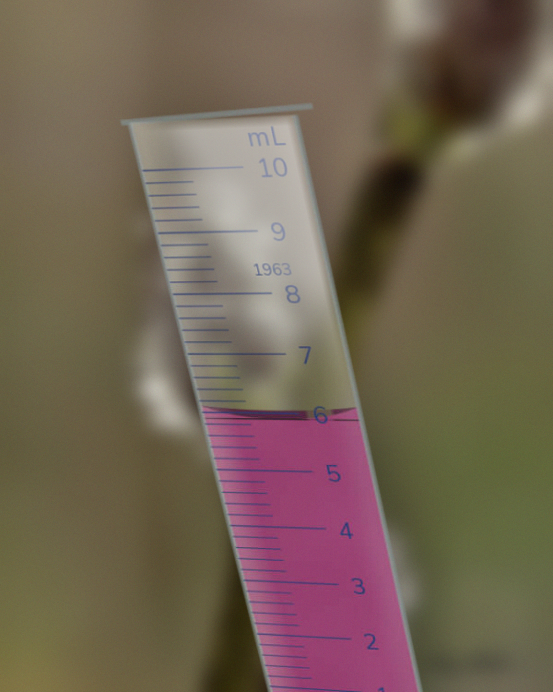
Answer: 5.9 mL
